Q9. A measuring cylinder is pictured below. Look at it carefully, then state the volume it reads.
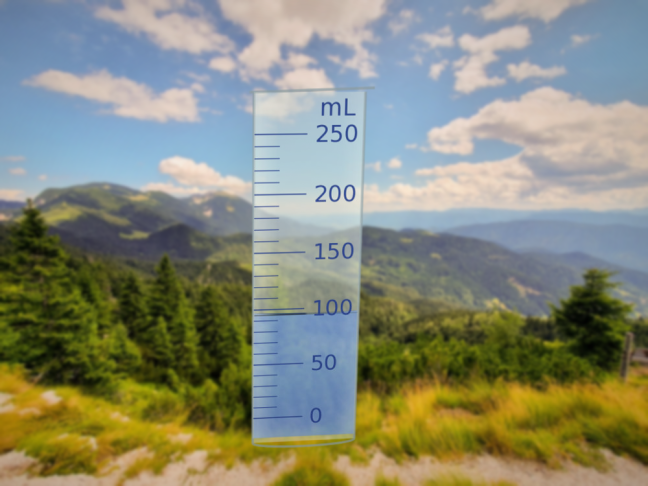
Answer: 95 mL
